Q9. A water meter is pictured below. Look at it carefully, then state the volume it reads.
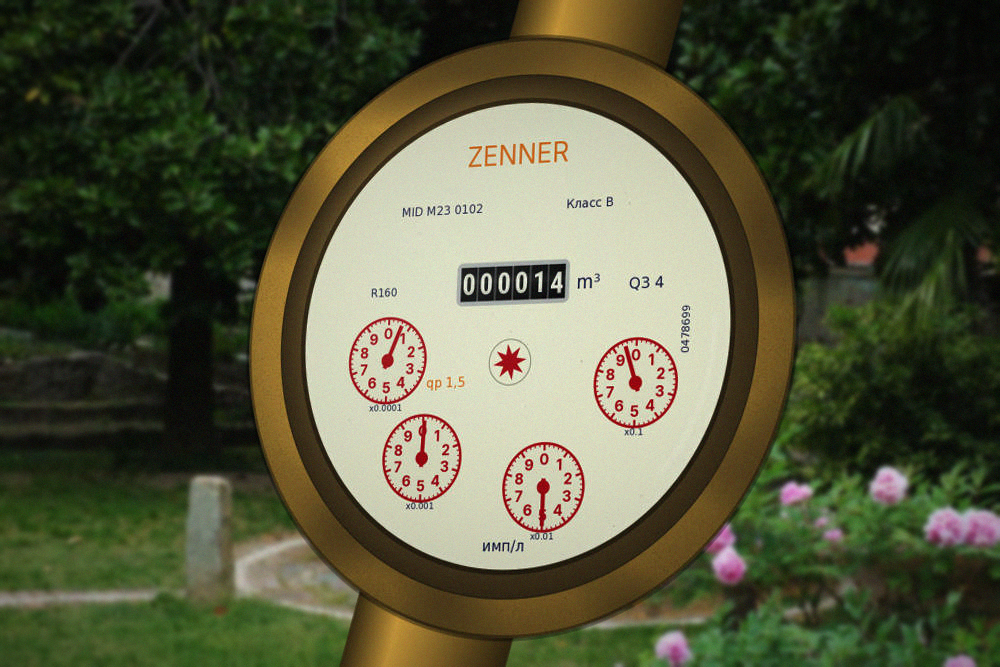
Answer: 13.9500 m³
